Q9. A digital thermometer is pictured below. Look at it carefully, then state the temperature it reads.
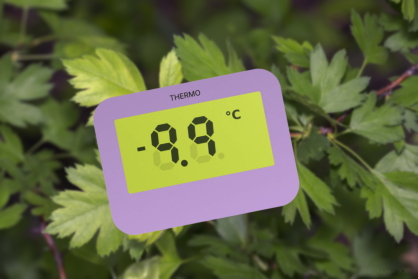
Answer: -9.9 °C
